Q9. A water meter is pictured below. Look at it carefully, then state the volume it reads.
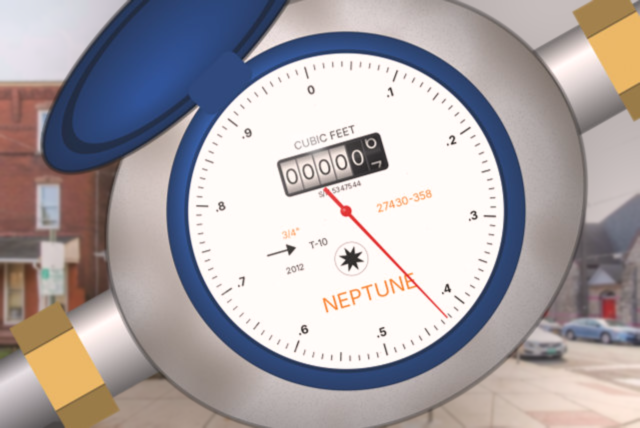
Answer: 6.42 ft³
